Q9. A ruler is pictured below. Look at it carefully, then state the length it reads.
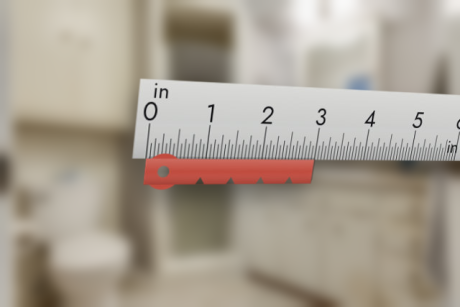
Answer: 3 in
